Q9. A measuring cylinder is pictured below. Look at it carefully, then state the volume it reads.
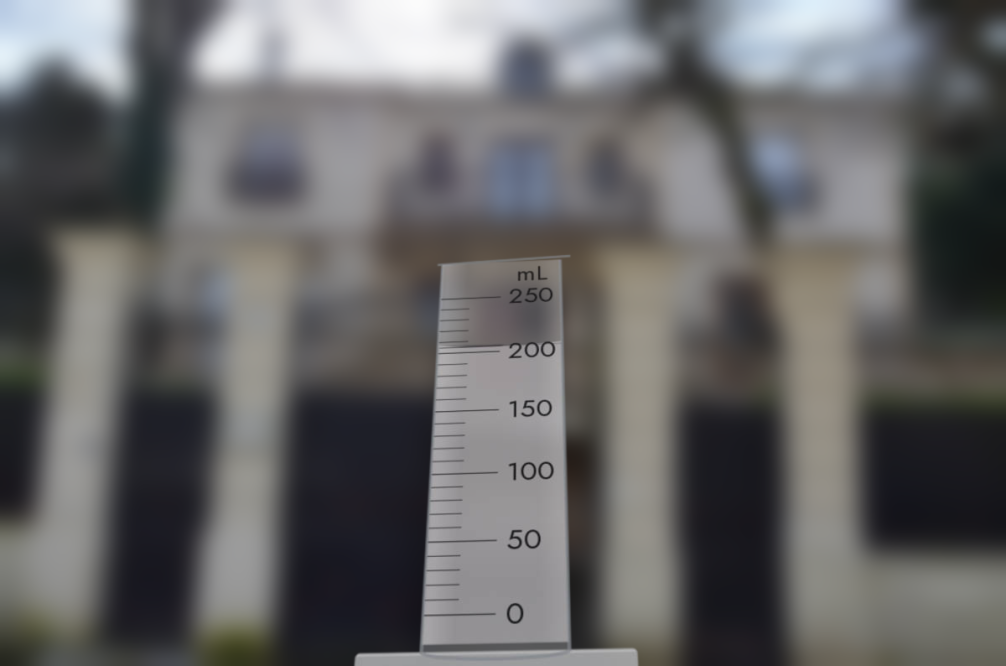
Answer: 205 mL
